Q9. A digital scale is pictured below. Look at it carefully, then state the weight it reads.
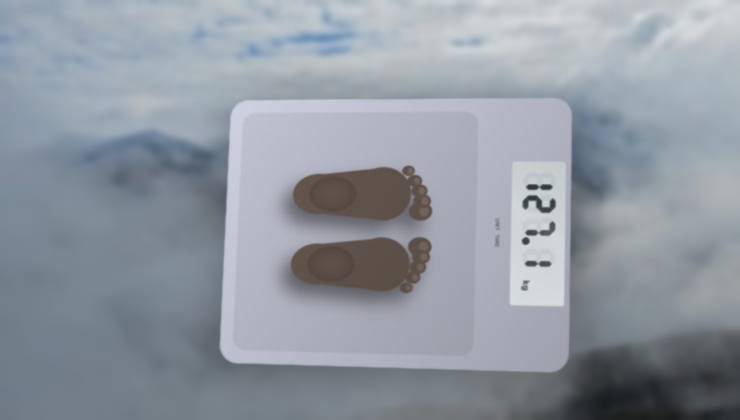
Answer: 127.1 kg
